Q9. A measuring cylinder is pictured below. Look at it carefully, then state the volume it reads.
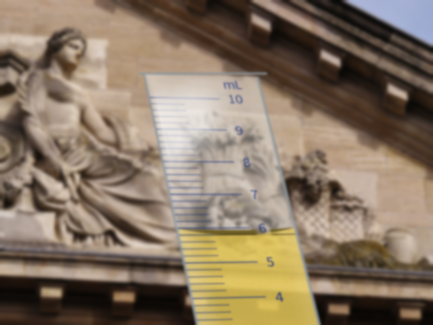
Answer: 5.8 mL
